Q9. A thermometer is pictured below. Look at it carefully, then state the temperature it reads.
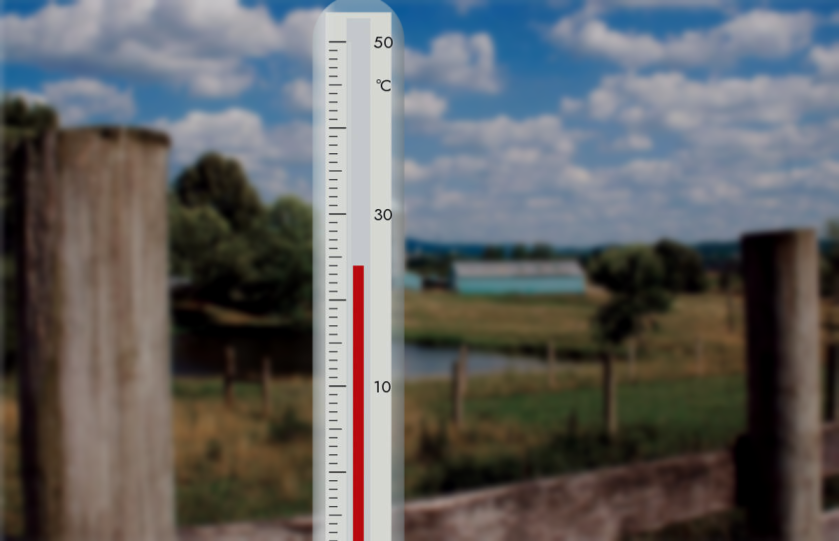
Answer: 24 °C
